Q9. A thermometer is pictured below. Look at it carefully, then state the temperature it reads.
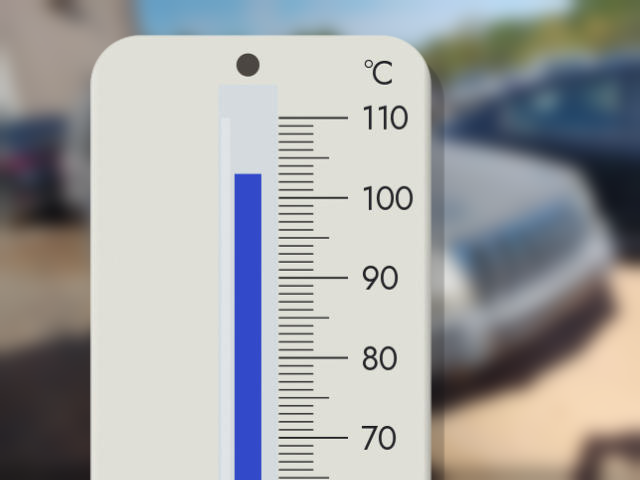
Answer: 103 °C
